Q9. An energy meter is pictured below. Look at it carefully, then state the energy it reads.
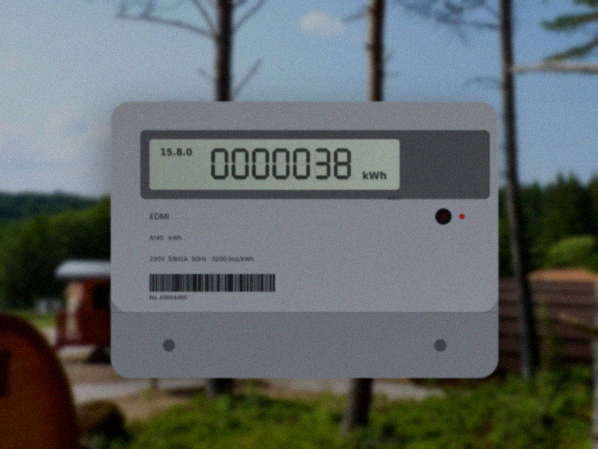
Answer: 38 kWh
